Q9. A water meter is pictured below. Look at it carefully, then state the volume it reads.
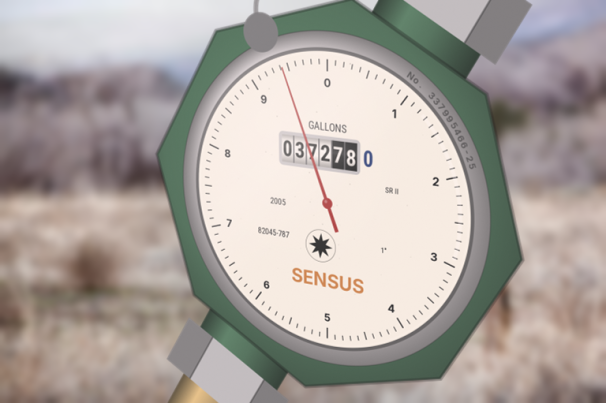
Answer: 372779.4 gal
